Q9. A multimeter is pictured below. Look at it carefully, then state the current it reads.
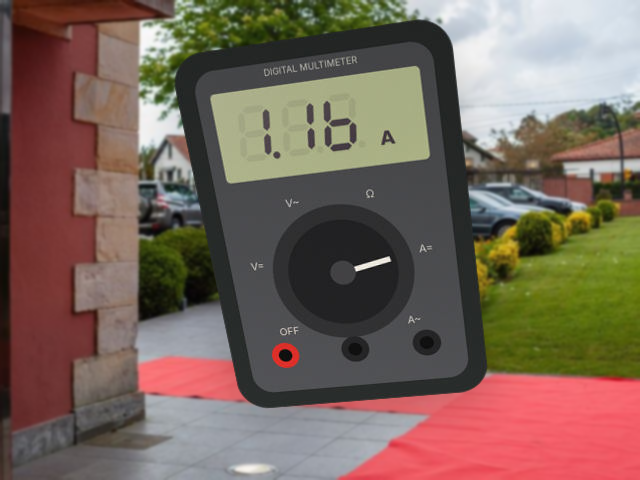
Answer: 1.16 A
